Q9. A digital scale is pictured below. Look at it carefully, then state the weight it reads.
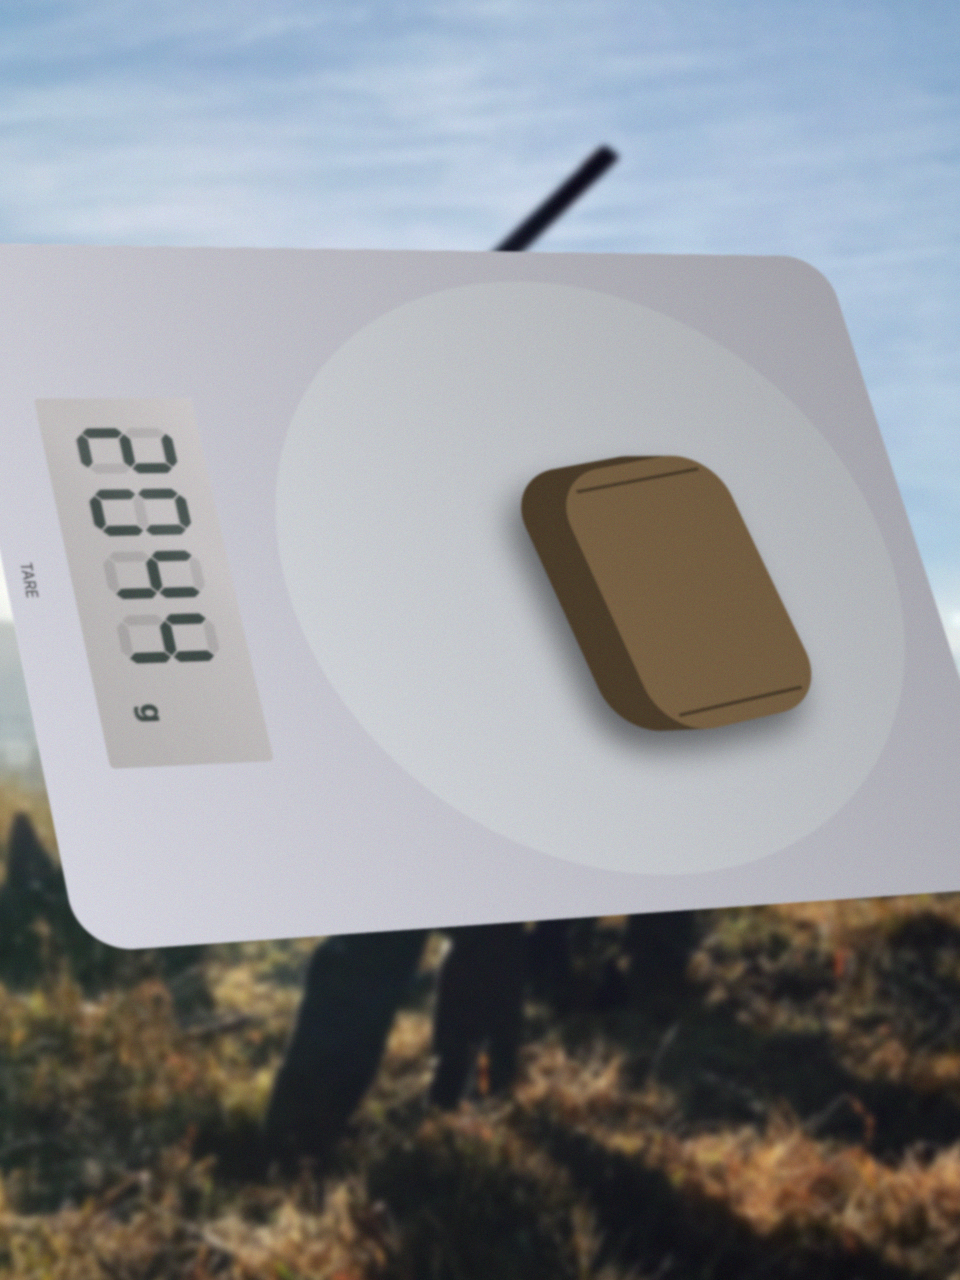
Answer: 2044 g
